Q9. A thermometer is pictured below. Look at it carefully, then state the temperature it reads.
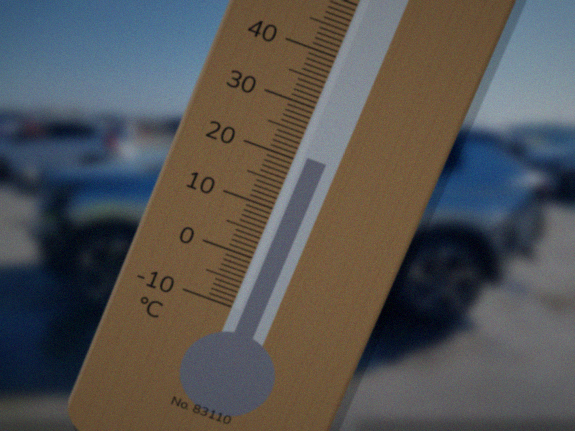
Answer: 21 °C
